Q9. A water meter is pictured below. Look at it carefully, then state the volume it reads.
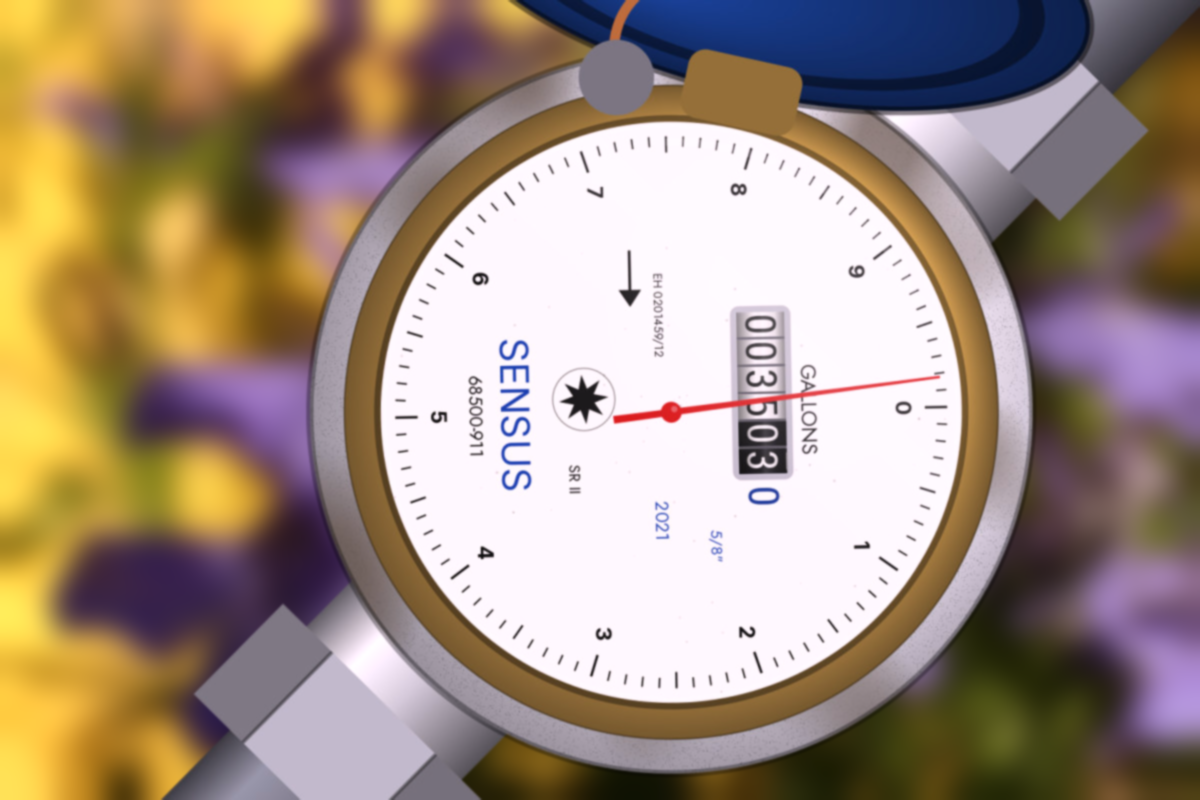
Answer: 35029.8 gal
